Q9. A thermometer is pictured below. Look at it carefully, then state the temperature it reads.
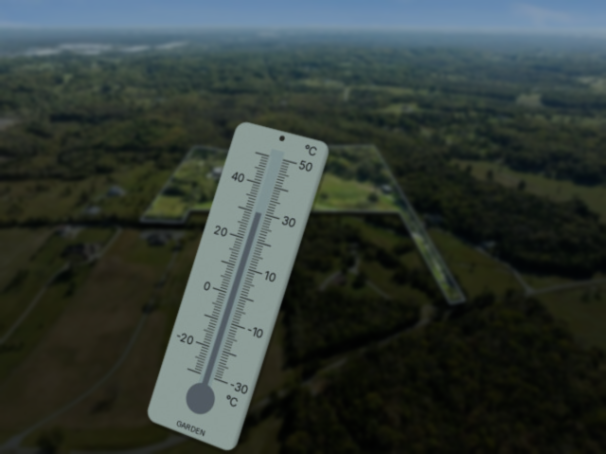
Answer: 30 °C
